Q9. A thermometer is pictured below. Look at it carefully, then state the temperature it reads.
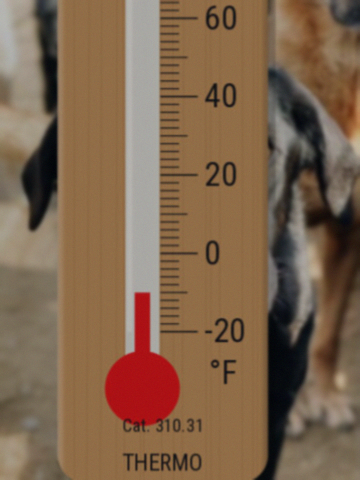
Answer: -10 °F
